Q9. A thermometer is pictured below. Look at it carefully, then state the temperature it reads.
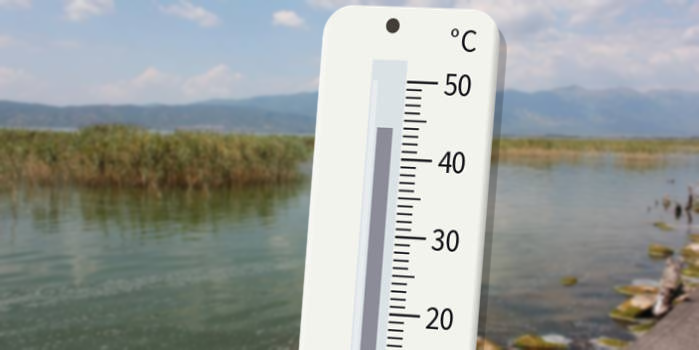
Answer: 44 °C
